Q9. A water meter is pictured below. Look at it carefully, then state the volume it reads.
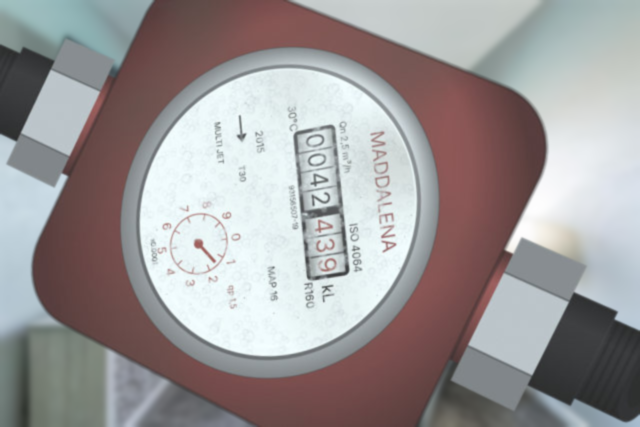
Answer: 42.4391 kL
